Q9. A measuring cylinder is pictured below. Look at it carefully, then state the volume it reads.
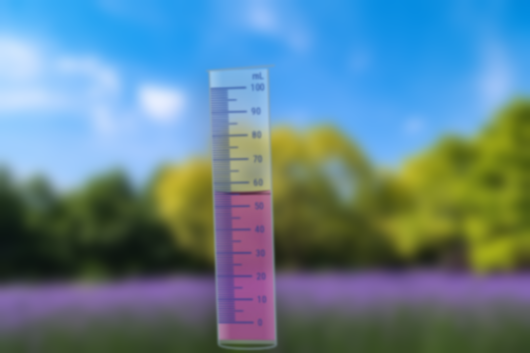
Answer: 55 mL
